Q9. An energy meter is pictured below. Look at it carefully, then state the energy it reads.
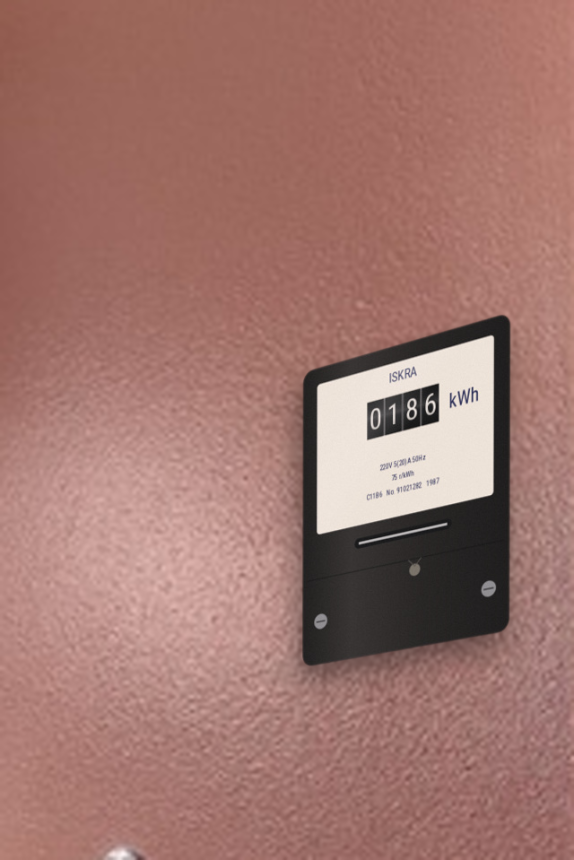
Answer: 186 kWh
